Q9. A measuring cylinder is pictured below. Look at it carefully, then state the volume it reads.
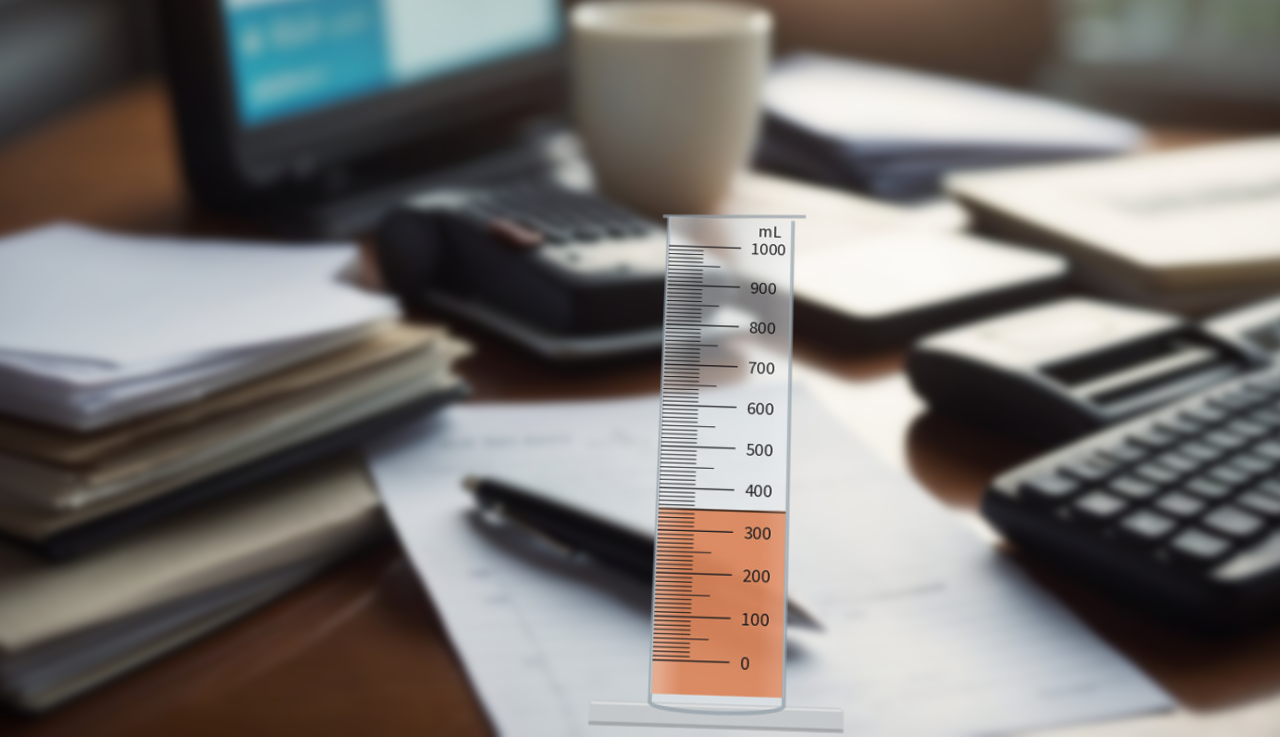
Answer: 350 mL
